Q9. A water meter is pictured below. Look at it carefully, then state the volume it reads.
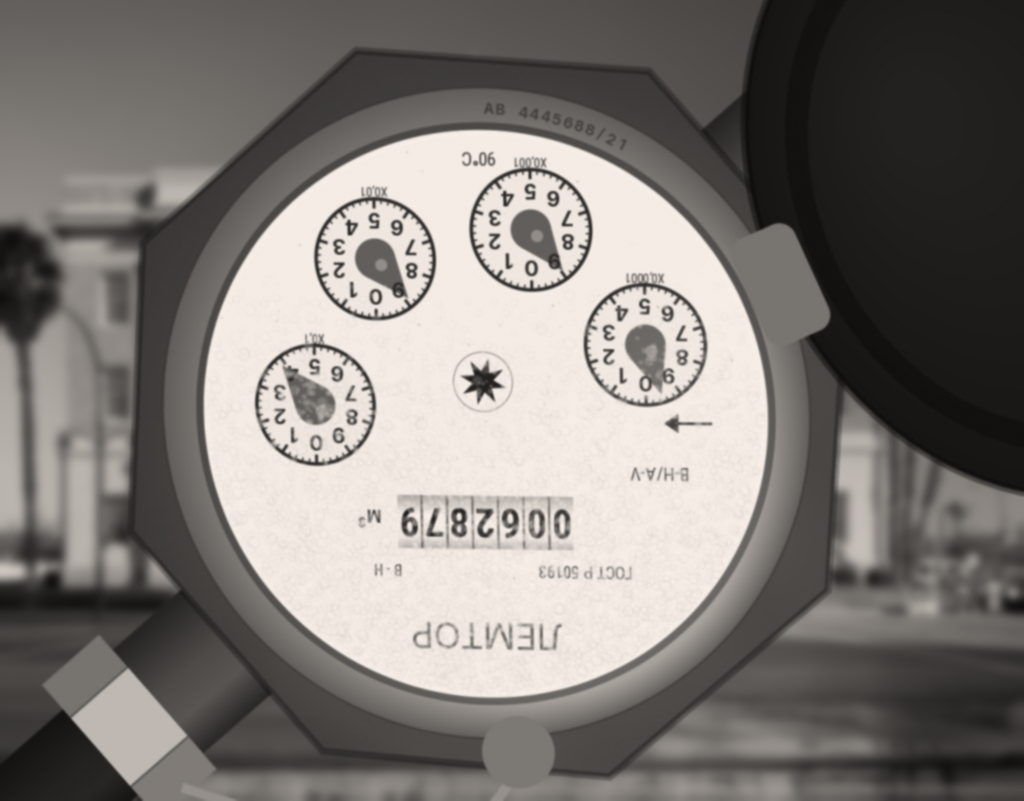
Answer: 62879.3889 m³
